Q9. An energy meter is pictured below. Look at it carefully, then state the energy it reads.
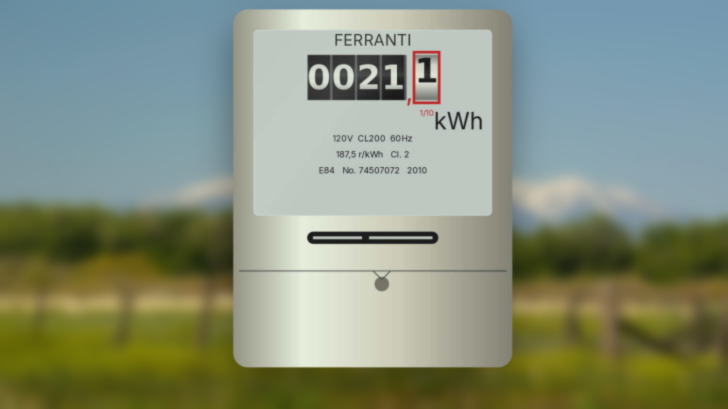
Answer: 21.1 kWh
